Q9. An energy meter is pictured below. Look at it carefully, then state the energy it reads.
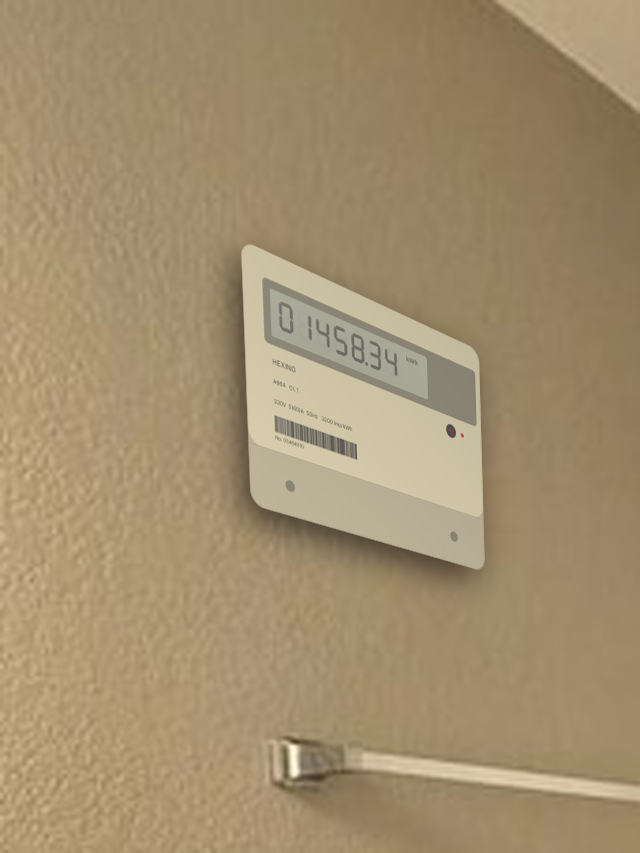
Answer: 1458.34 kWh
